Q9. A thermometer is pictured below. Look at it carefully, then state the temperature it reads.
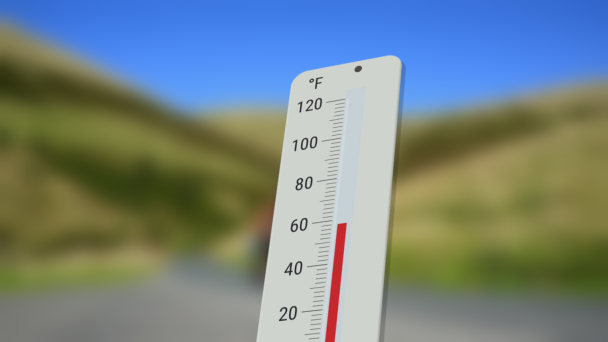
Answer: 58 °F
